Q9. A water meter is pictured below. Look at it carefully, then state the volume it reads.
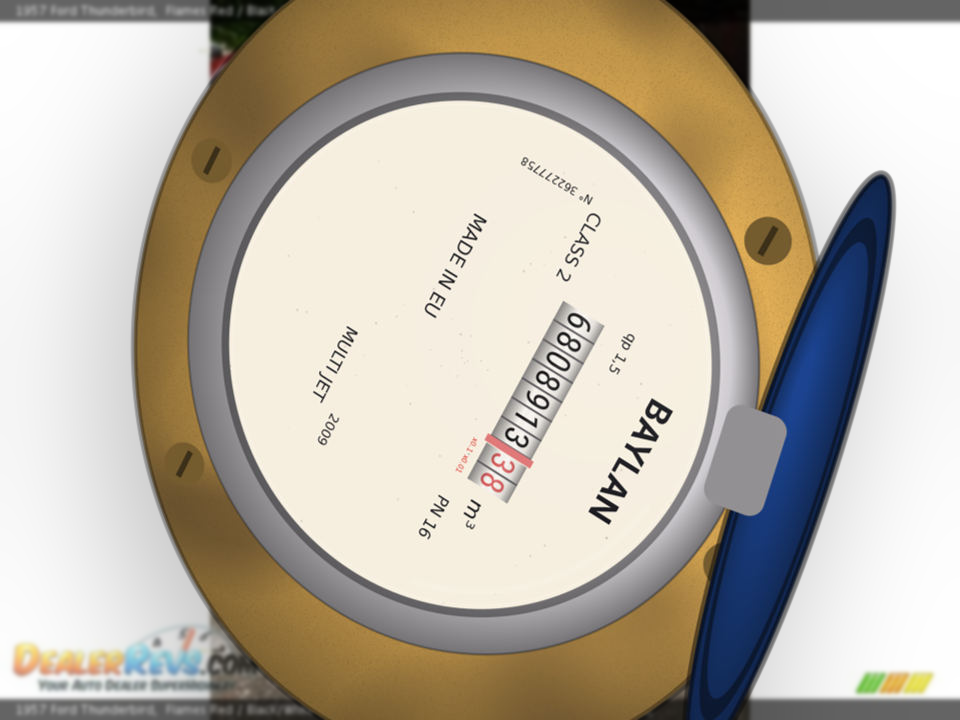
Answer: 6808913.38 m³
